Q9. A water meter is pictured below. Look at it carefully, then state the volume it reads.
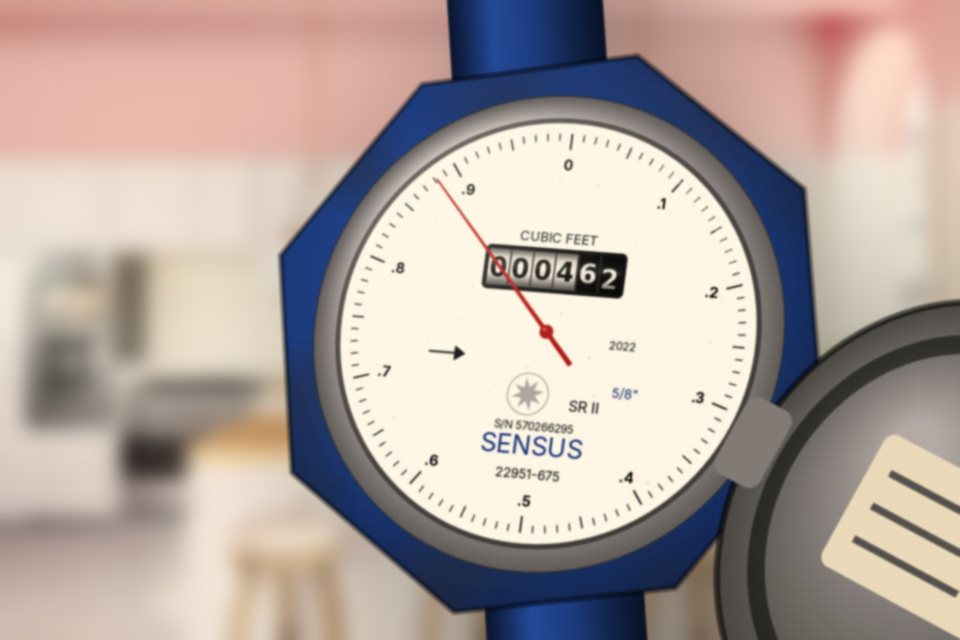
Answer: 461.88 ft³
